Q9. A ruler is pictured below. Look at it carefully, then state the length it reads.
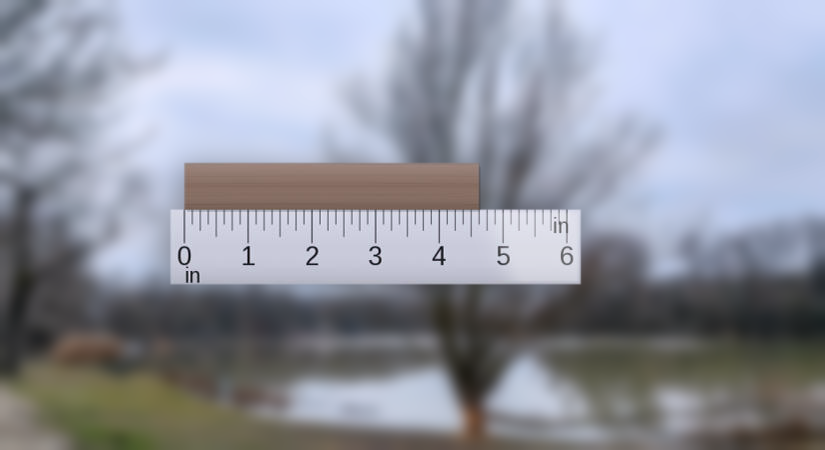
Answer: 4.625 in
